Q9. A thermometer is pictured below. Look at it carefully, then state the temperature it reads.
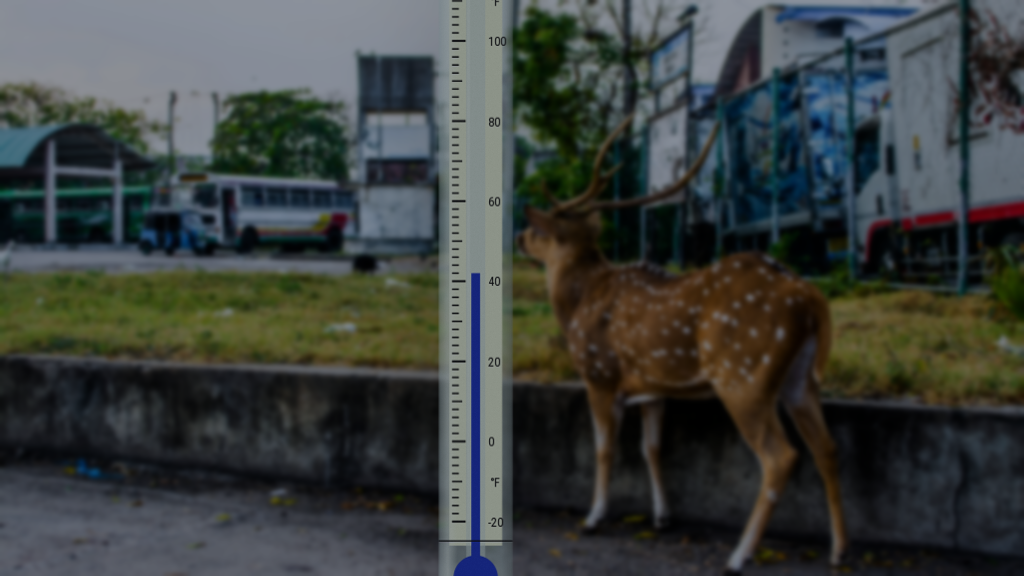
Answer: 42 °F
